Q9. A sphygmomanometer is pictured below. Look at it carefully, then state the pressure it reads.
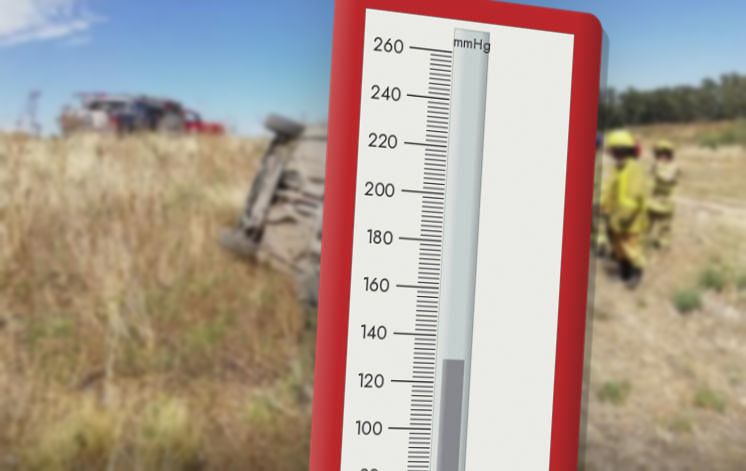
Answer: 130 mmHg
